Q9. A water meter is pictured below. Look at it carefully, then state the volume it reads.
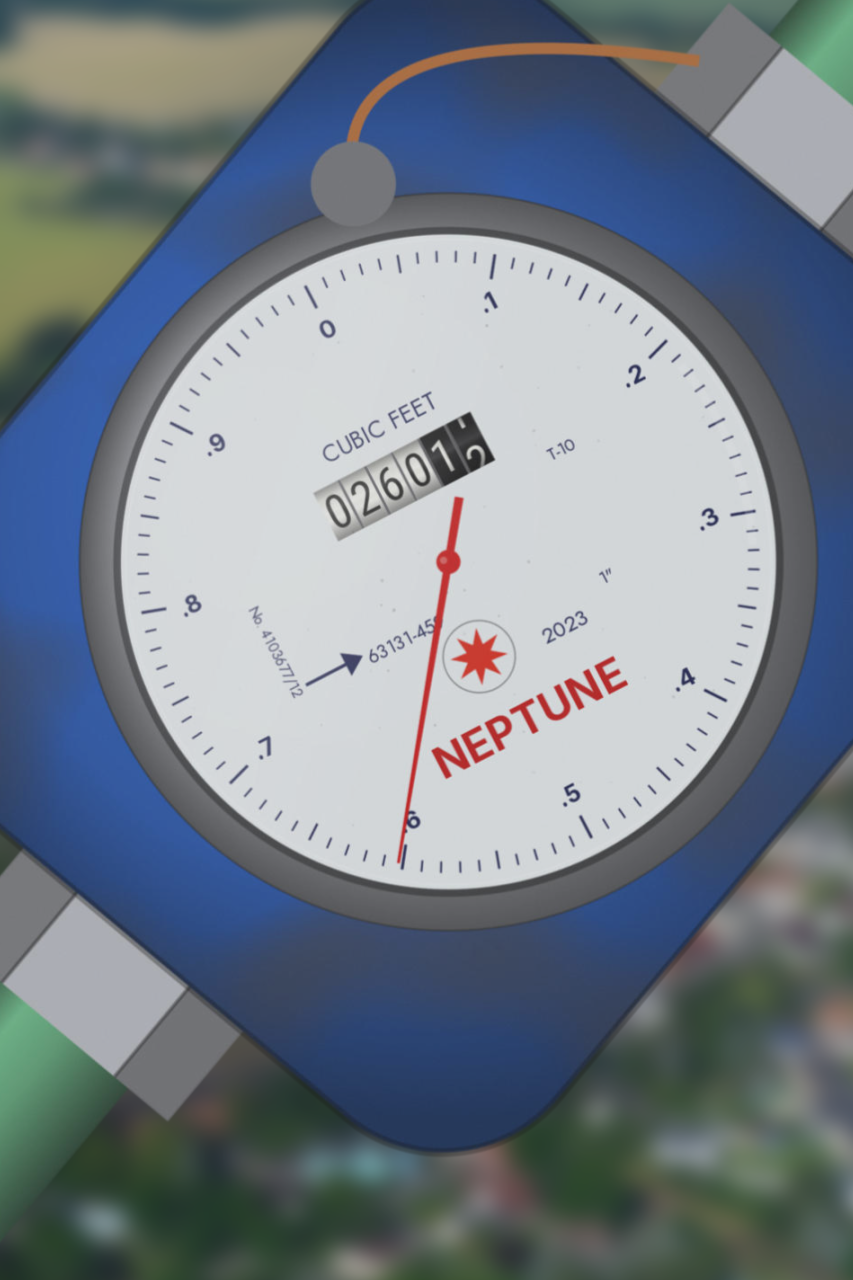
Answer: 26011.60 ft³
